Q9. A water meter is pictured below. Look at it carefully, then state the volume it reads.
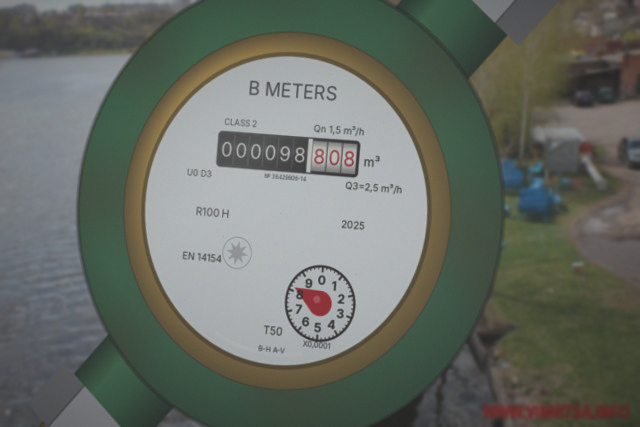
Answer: 98.8088 m³
